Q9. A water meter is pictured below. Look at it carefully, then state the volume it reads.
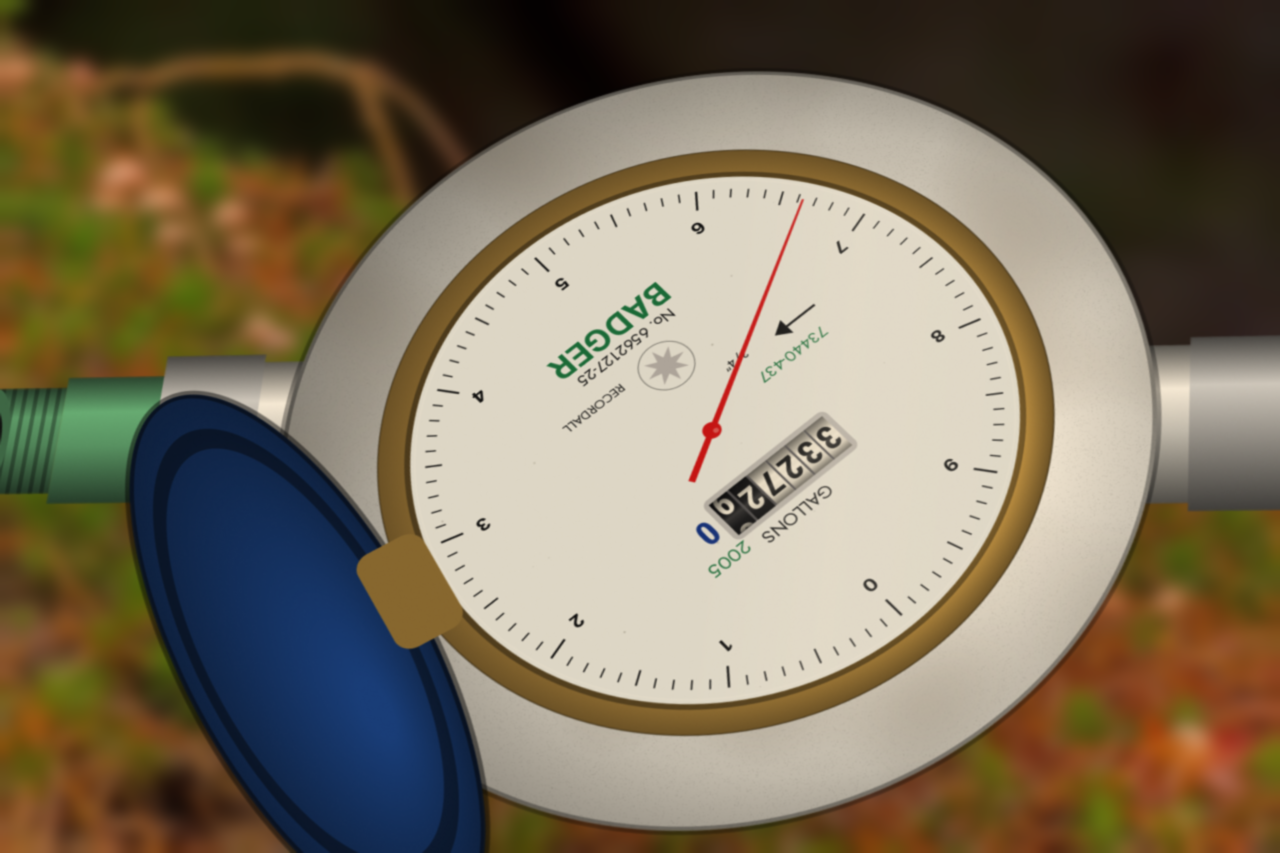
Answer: 3327286.6 gal
